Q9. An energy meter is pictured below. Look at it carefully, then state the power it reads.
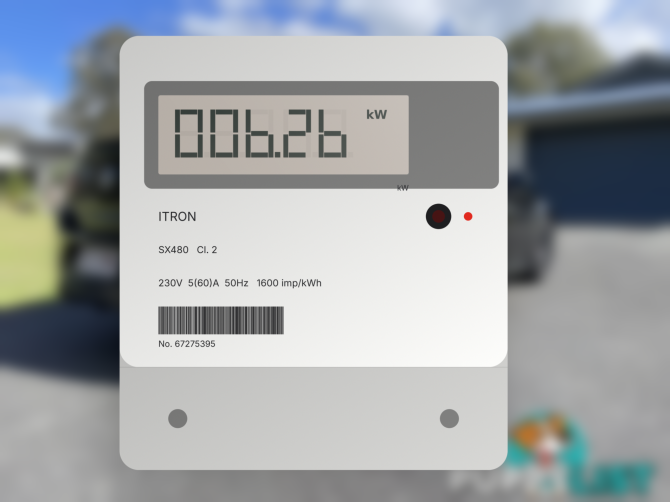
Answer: 6.26 kW
